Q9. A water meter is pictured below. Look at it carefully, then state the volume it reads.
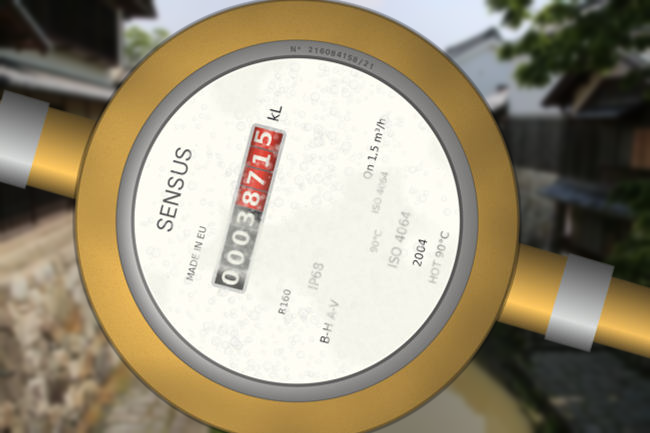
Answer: 3.8715 kL
